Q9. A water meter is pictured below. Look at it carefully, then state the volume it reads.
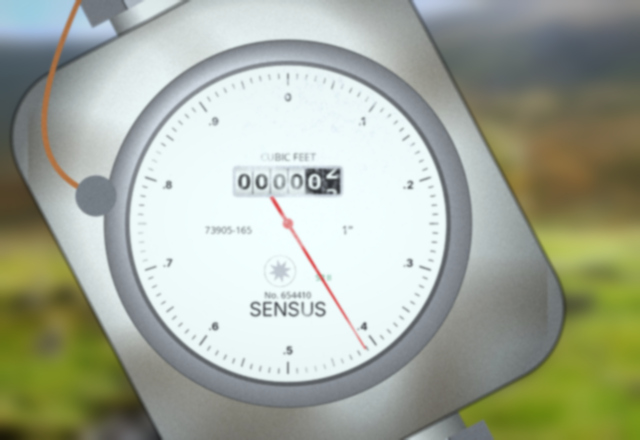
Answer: 2.41 ft³
